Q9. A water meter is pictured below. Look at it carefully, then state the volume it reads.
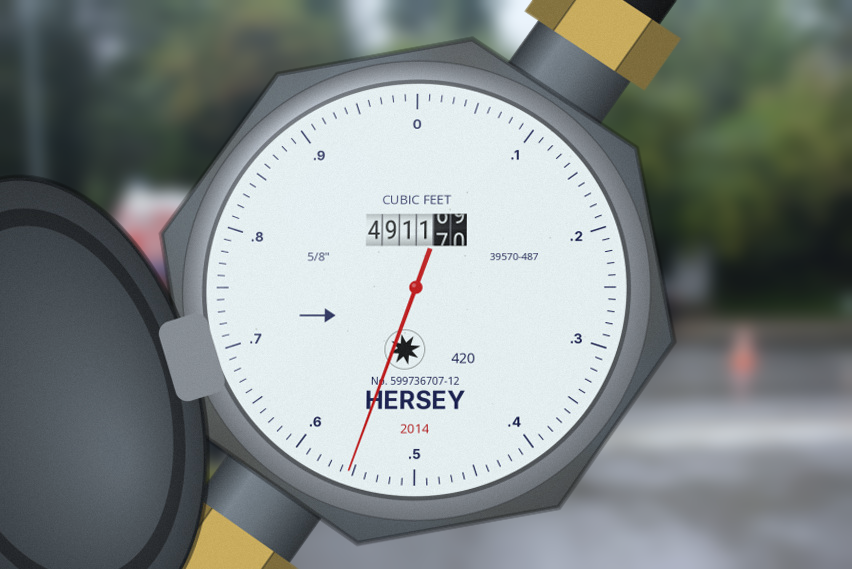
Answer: 491169.55 ft³
